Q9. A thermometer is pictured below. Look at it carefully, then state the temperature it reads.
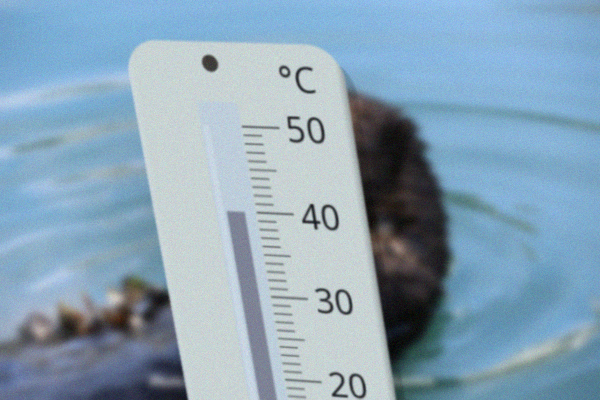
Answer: 40 °C
